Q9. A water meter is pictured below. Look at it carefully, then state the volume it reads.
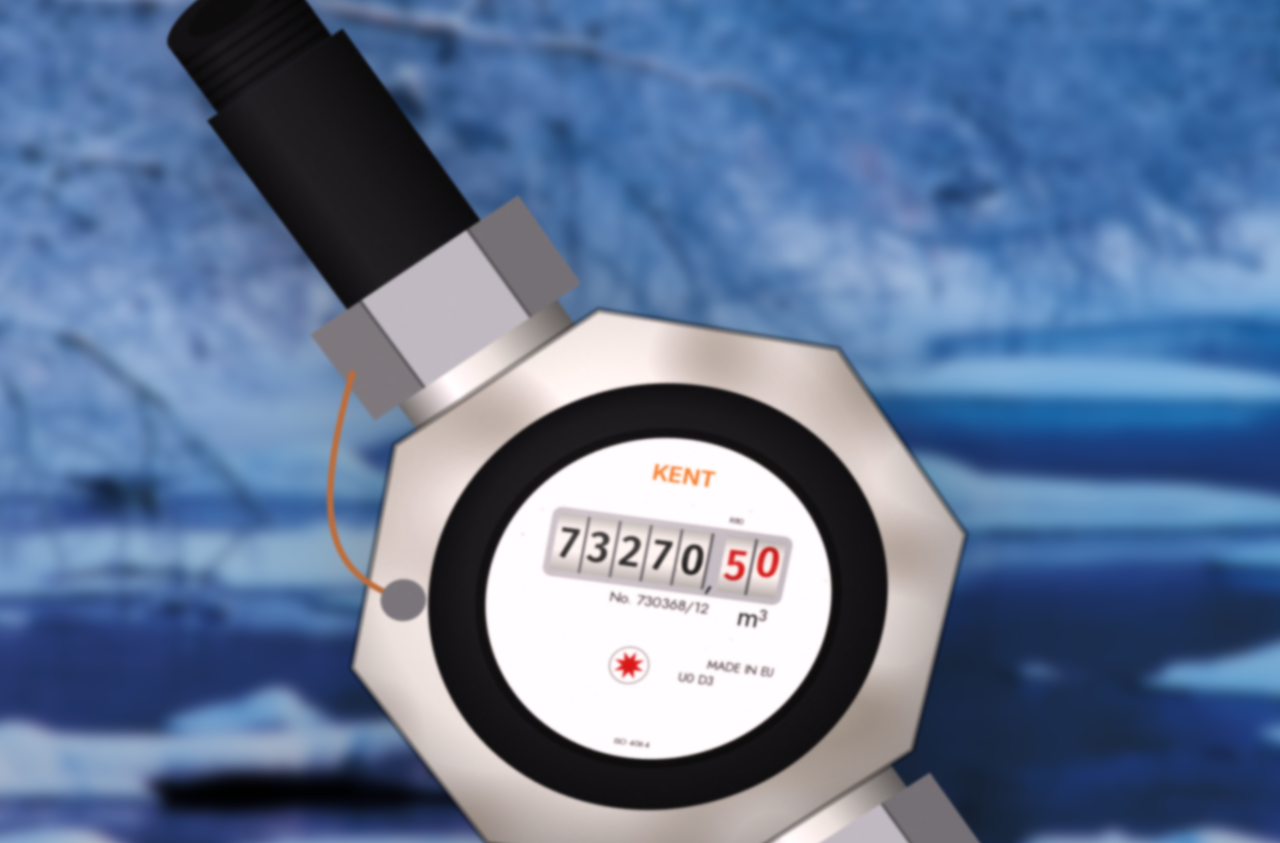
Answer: 73270.50 m³
